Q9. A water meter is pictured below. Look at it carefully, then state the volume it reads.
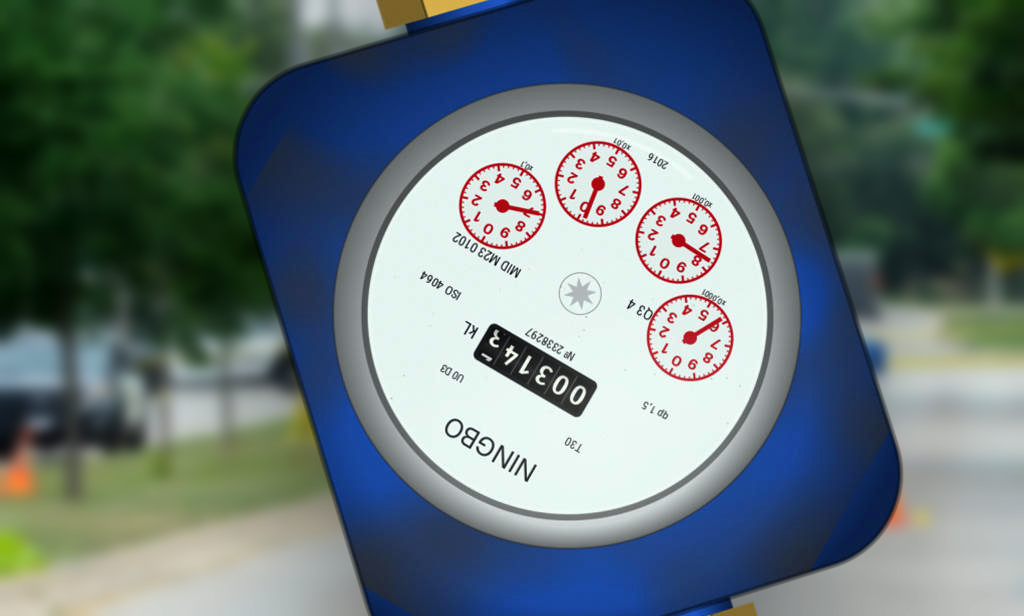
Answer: 3142.6975 kL
